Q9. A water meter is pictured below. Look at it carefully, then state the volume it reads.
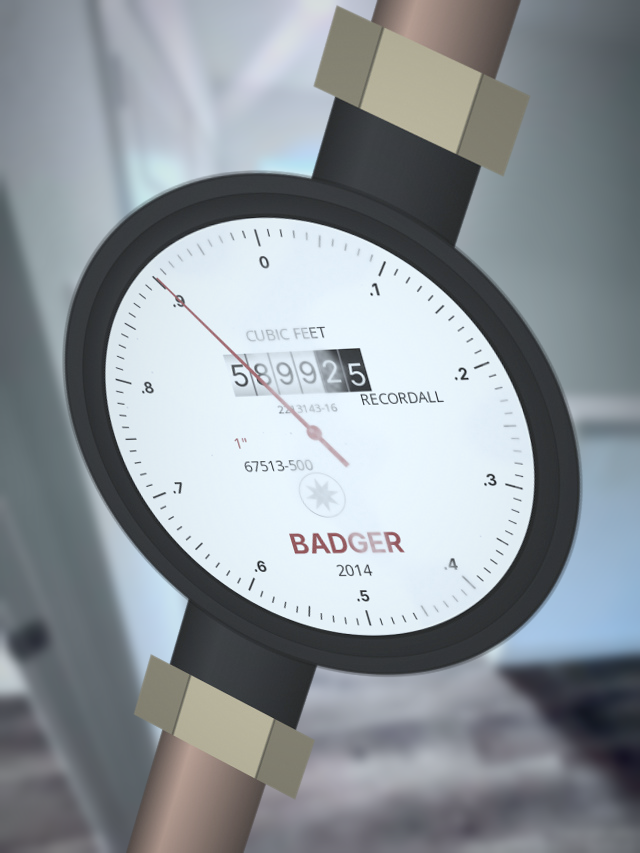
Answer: 589924.90 ft³
